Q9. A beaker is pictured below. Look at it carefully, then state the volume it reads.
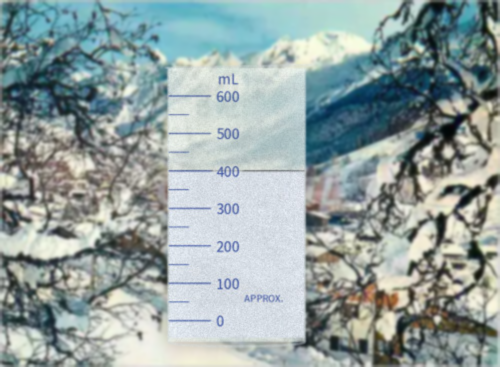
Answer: 400 mL
